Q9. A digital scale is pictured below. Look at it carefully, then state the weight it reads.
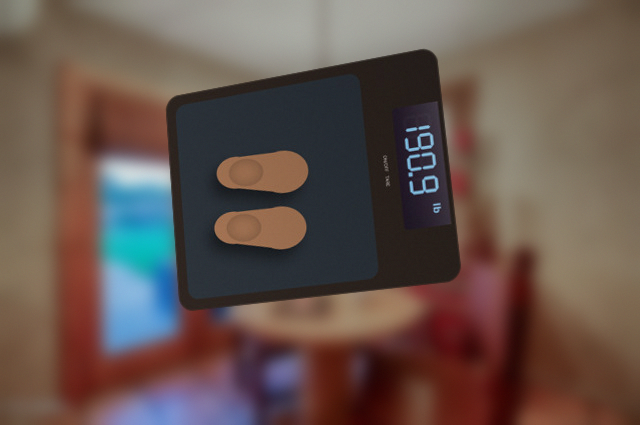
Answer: 190.9 lb
